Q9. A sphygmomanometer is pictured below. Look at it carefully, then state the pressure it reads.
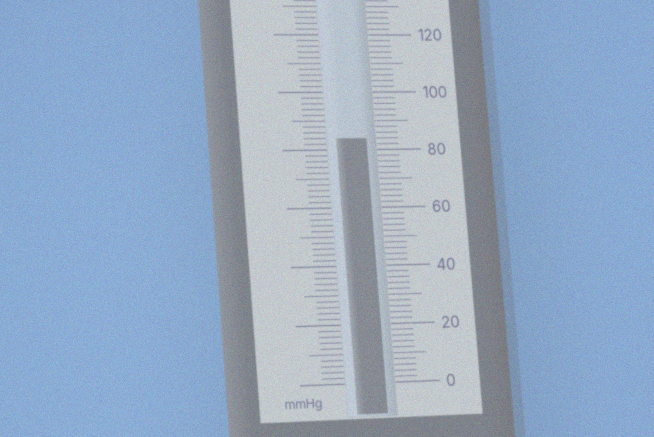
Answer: 84 mmHg
